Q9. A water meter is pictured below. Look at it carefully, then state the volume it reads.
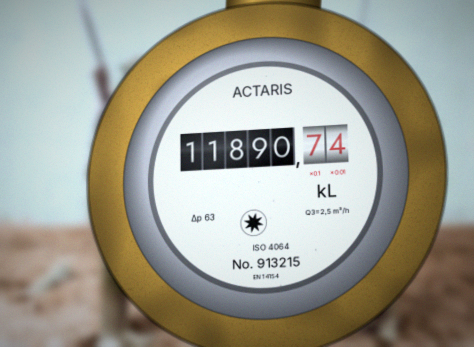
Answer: 11890.74 kL
